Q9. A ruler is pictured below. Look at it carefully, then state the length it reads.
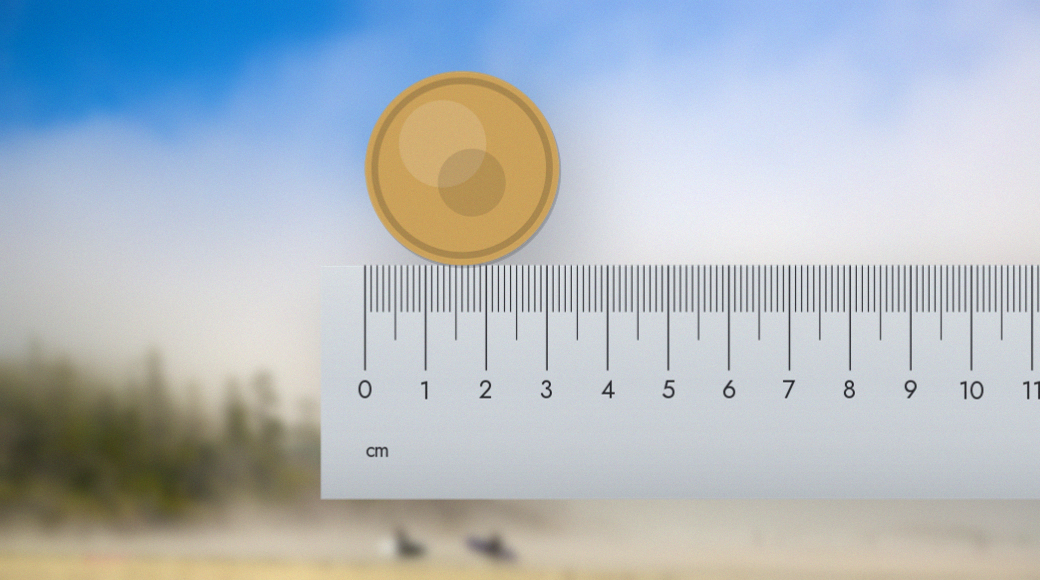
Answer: 3.2 cm
